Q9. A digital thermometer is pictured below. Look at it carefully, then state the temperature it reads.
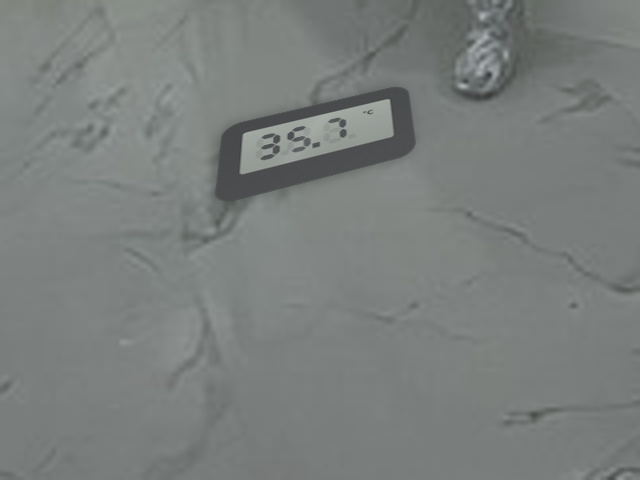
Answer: 35.7 °C
